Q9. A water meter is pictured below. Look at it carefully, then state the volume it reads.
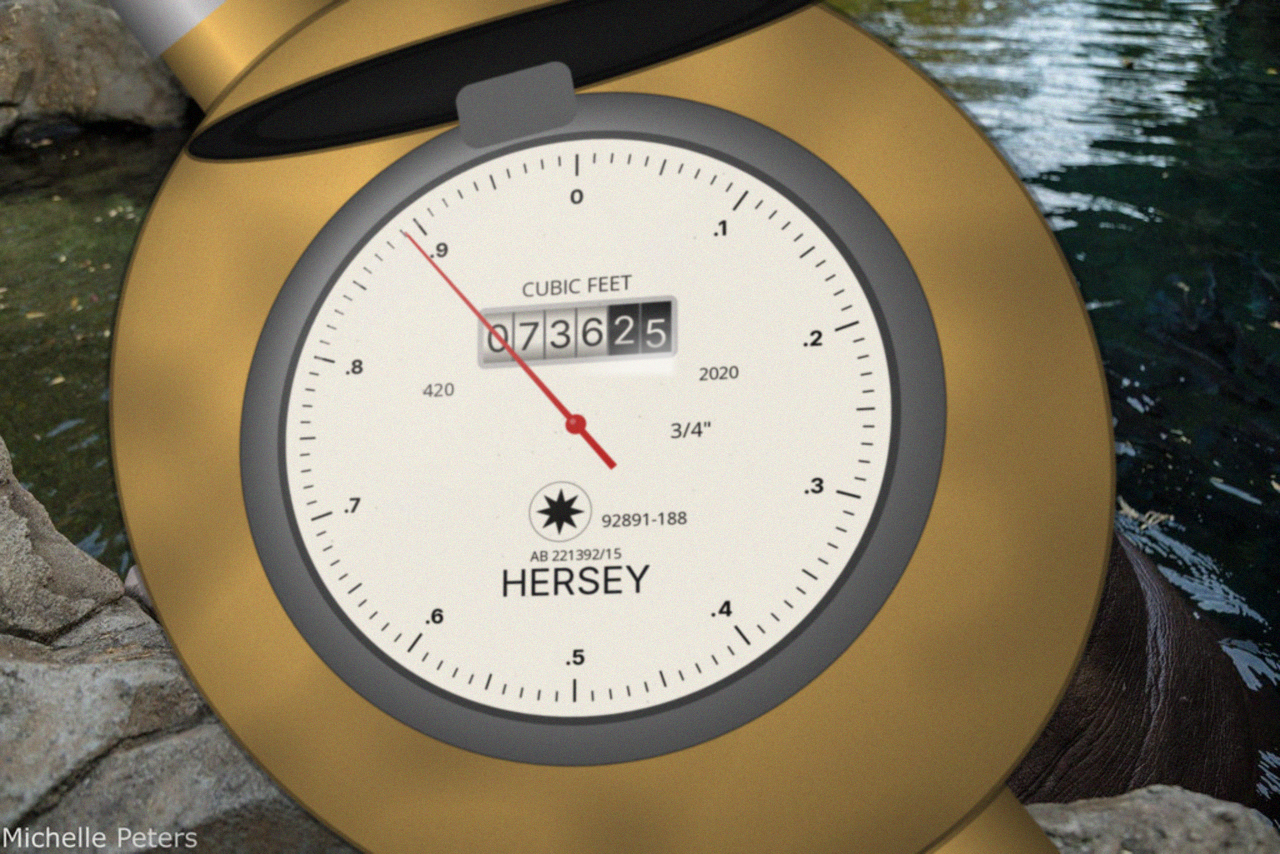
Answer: 73624.89 ft³
